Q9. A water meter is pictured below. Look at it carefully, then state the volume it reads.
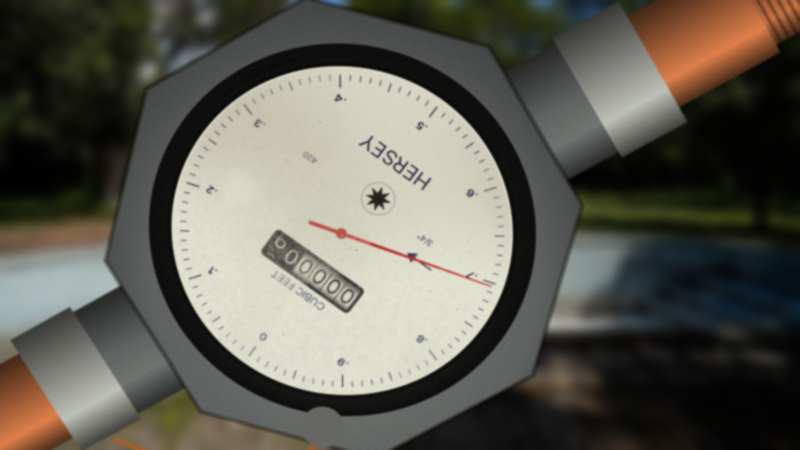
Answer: 8.70 ft³
